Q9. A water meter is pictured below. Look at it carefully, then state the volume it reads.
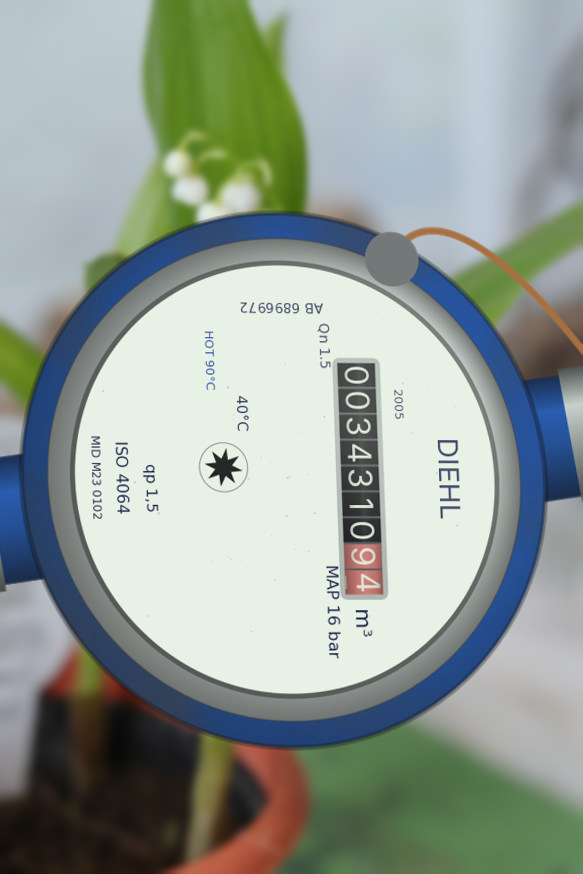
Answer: 34310.94 m³
